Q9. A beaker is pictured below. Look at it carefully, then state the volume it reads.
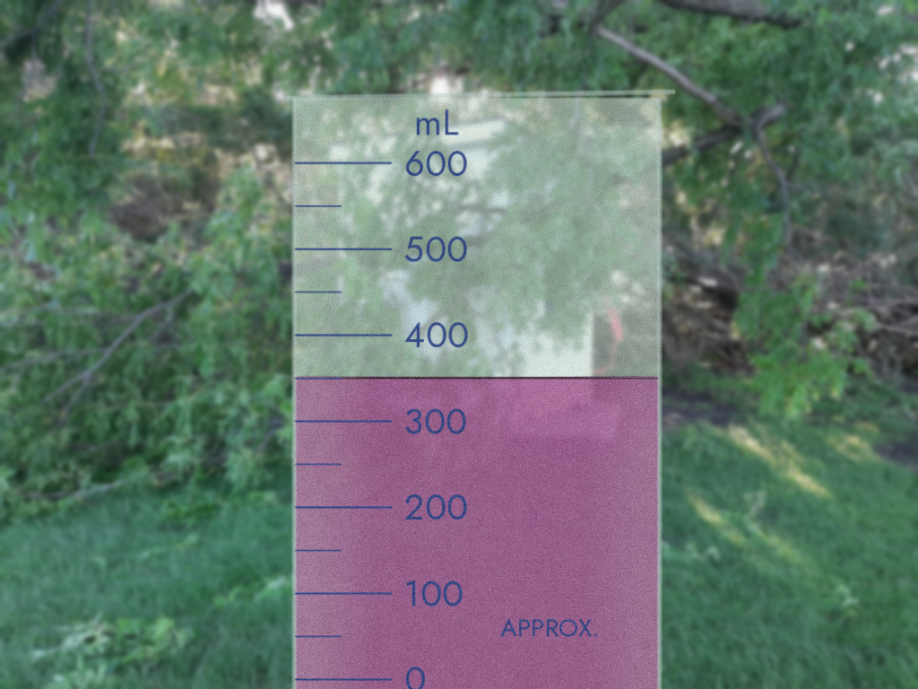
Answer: 350 mL
